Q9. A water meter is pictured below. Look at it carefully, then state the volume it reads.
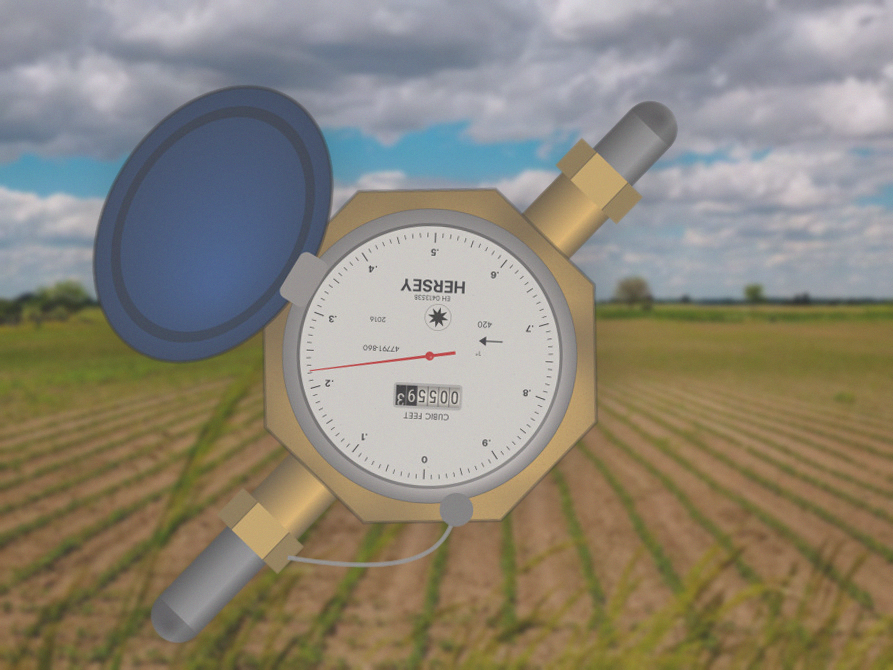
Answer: 5593.22 ft³
